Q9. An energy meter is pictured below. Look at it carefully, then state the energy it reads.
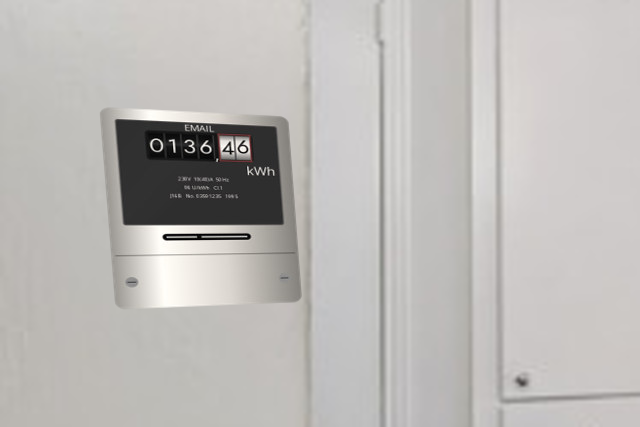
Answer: 136.46 kWh
